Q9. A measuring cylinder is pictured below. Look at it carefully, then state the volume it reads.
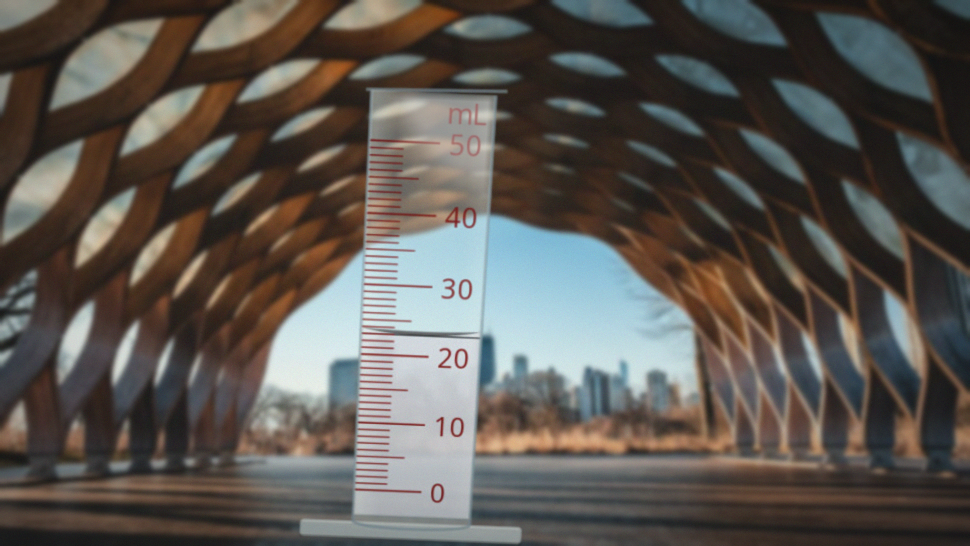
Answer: 23 mL
